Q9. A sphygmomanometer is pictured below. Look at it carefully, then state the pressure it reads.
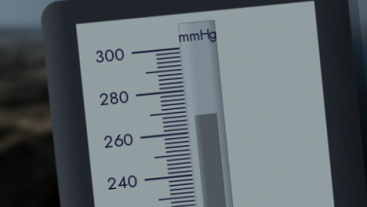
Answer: 268 mmHg
